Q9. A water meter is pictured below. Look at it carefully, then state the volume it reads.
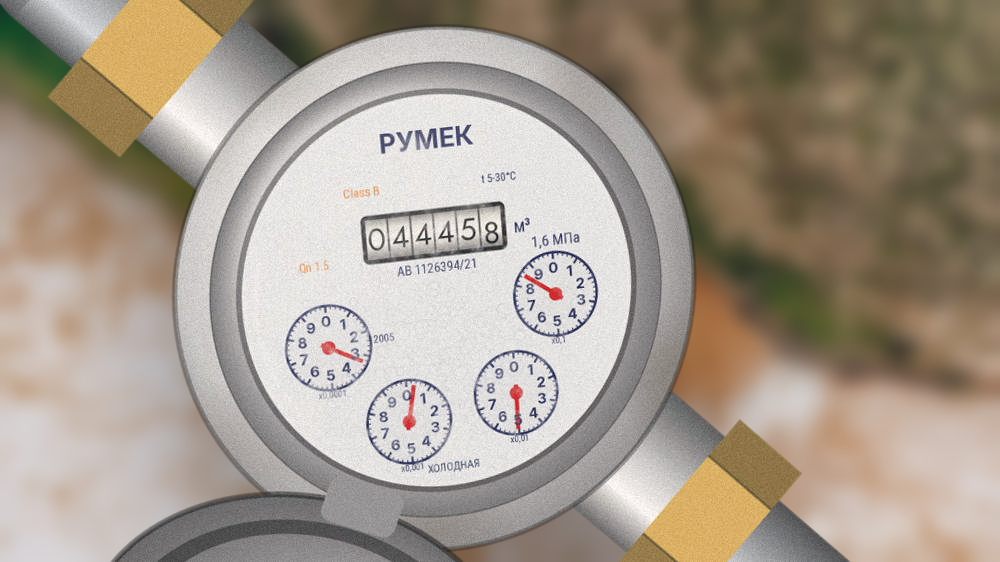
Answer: 44457.8503 m³
